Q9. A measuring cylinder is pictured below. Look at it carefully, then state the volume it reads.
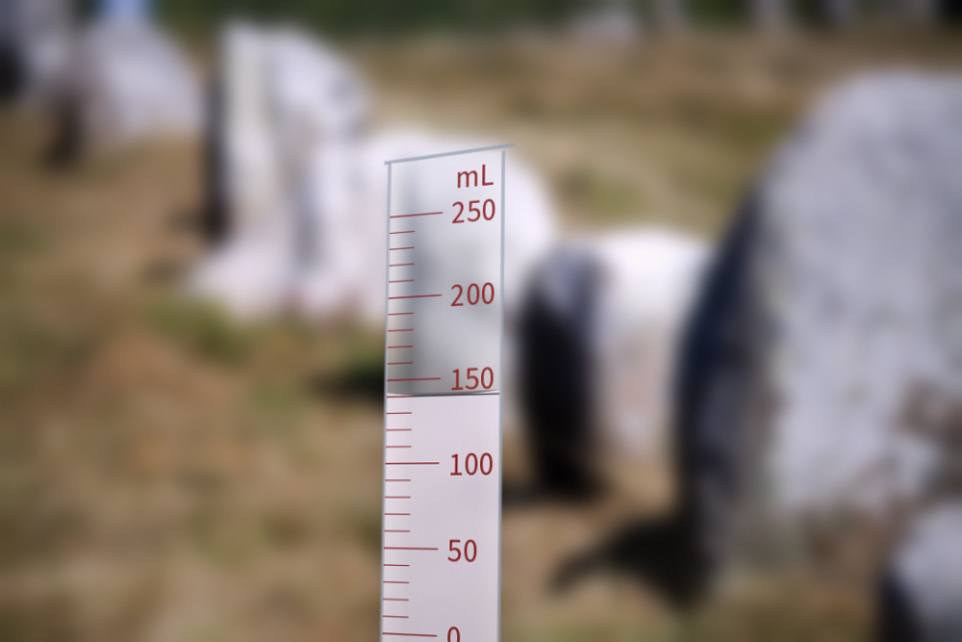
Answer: 140 mL
